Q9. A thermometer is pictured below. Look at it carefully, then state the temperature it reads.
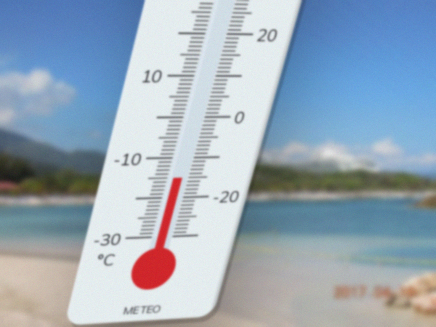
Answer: -15 °C
